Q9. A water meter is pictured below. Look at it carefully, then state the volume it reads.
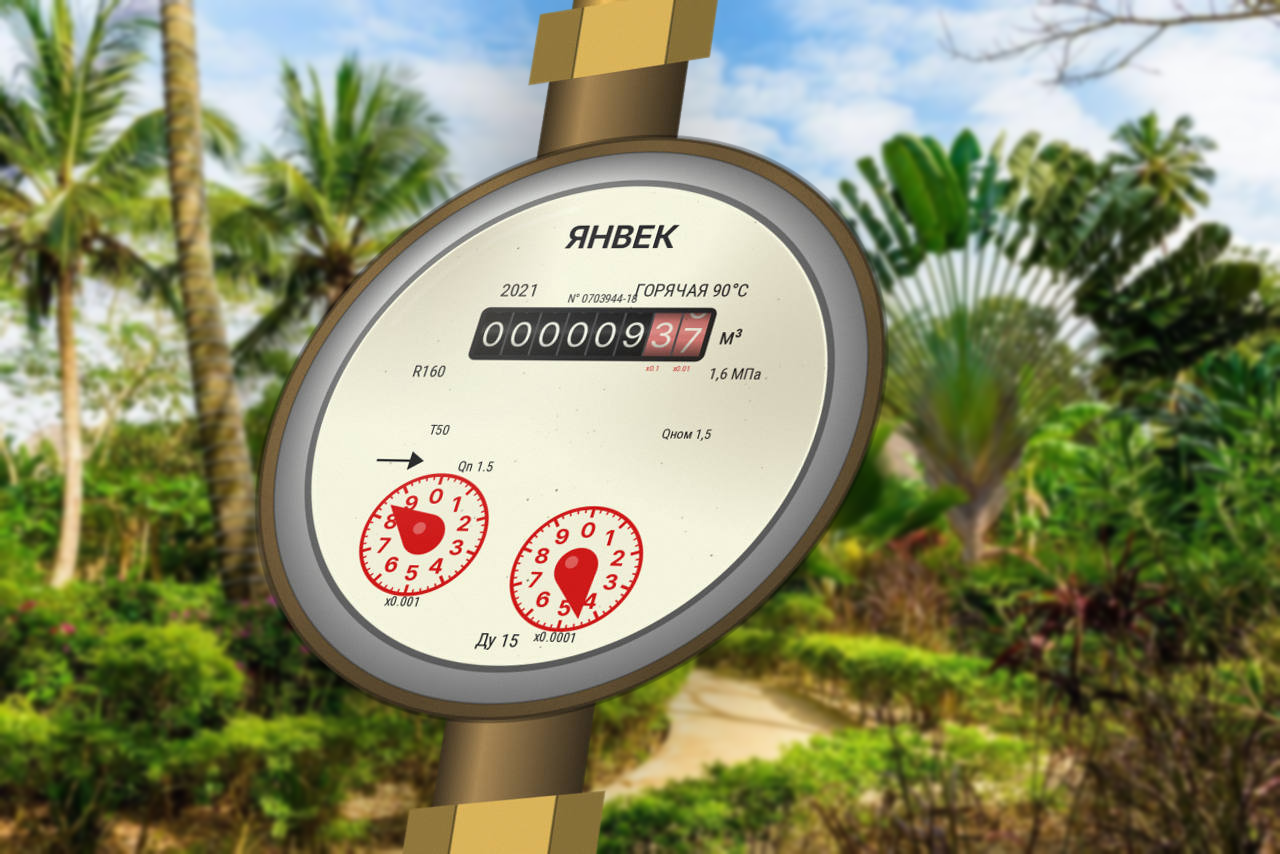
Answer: 9.3684 m³
